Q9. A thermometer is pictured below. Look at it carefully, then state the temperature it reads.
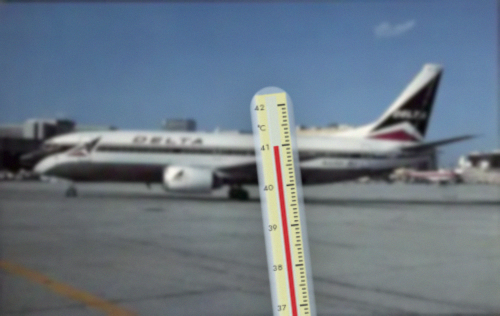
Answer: 41 °C
